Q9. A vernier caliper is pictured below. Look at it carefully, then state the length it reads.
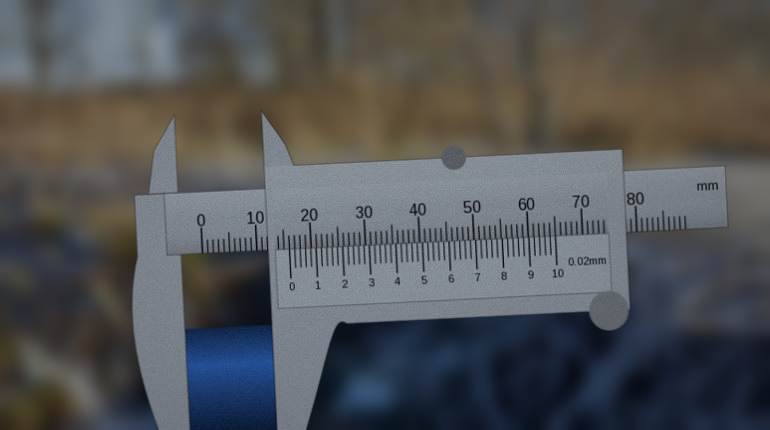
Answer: 16.0 mm
